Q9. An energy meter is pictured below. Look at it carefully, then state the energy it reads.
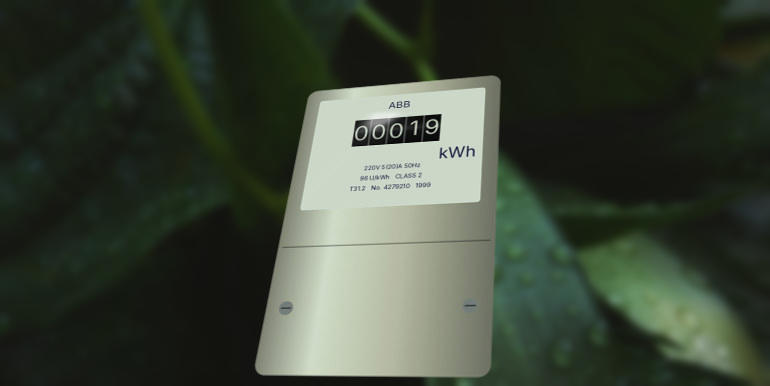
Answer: 19 kWh
